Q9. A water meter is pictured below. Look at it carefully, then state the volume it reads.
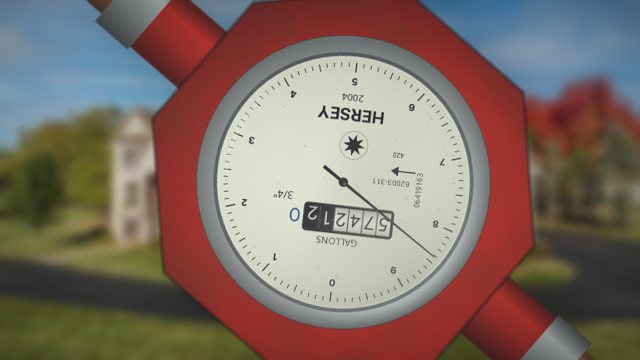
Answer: 5742118.4 gal
